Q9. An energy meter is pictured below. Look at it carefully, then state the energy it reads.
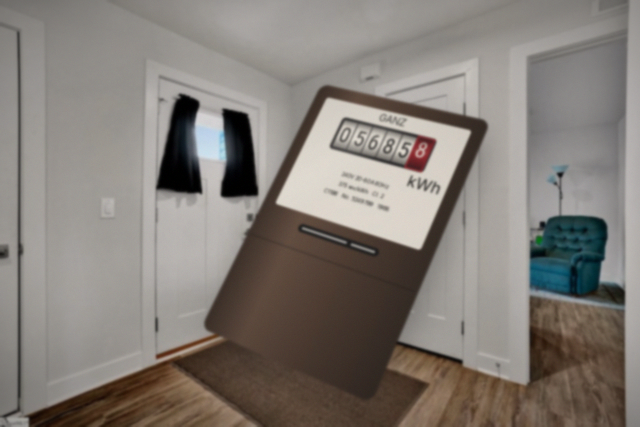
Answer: 5685.8 kWh
